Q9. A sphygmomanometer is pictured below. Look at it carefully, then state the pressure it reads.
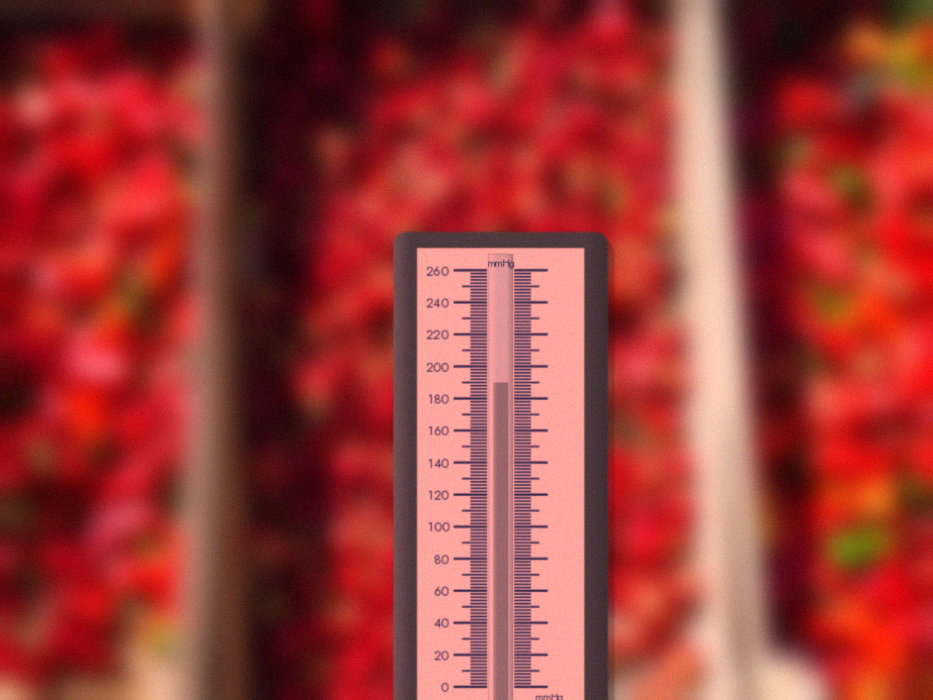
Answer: 190 mmHg
